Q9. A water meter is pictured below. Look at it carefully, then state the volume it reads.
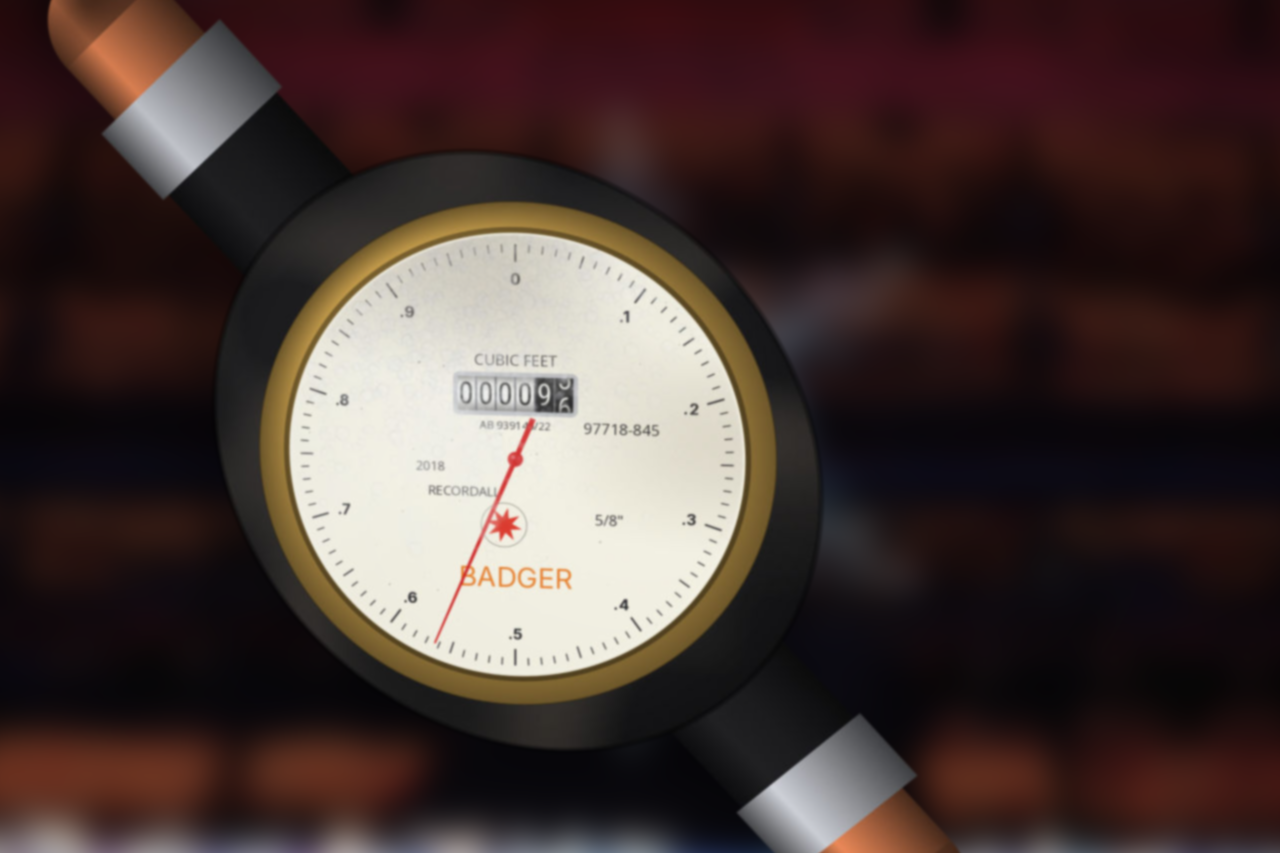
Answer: 95.56 ft³
